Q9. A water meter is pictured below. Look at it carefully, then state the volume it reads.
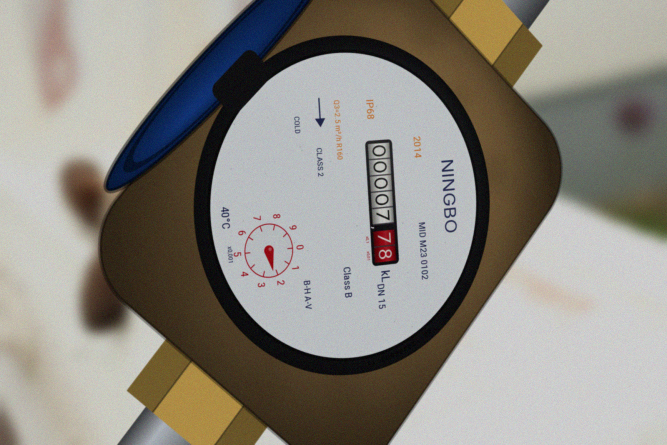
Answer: 7.782 kL
